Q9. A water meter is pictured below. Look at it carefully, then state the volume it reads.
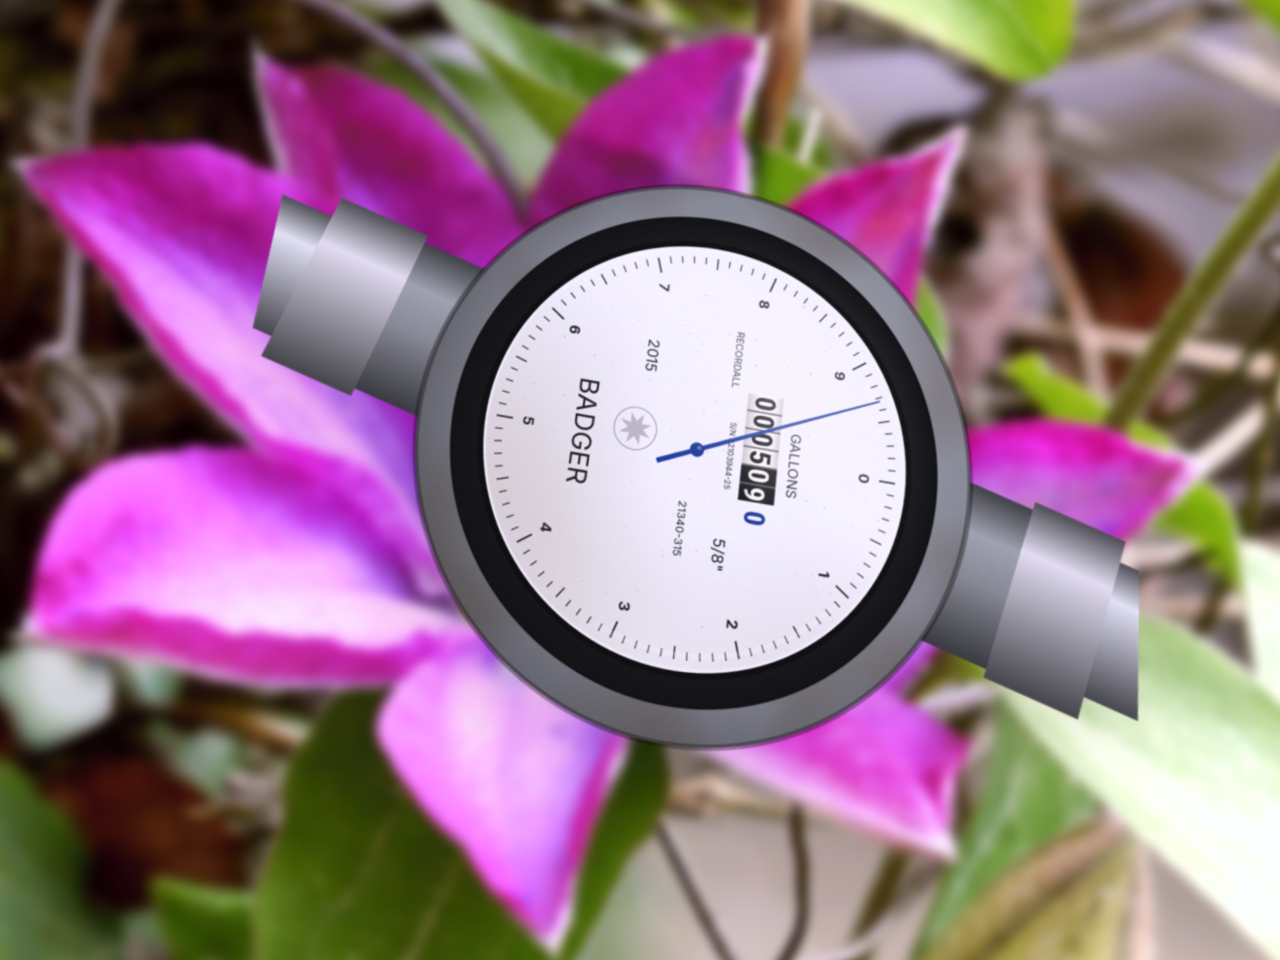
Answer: 5089.3 gal
